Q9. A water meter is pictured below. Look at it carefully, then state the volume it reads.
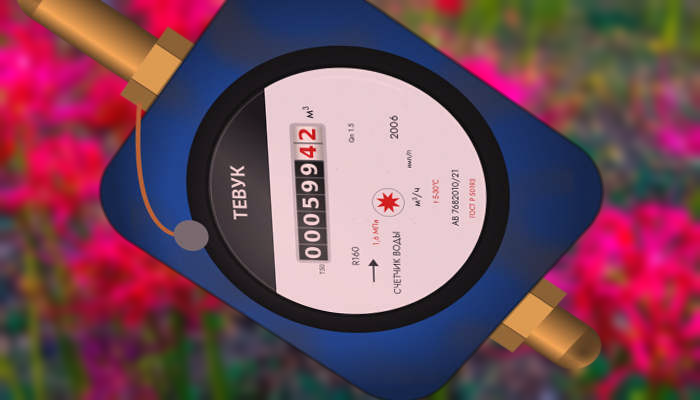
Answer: 599.42 m³
